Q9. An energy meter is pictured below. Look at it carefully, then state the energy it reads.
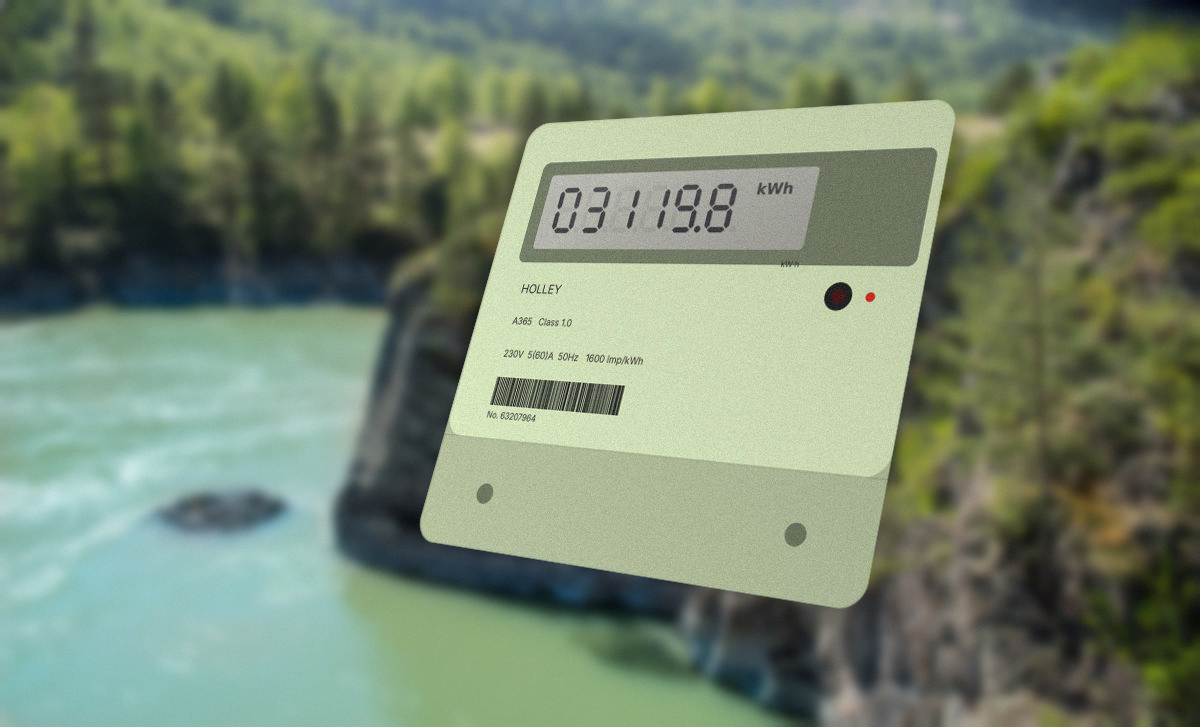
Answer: 3119.8 kWh
